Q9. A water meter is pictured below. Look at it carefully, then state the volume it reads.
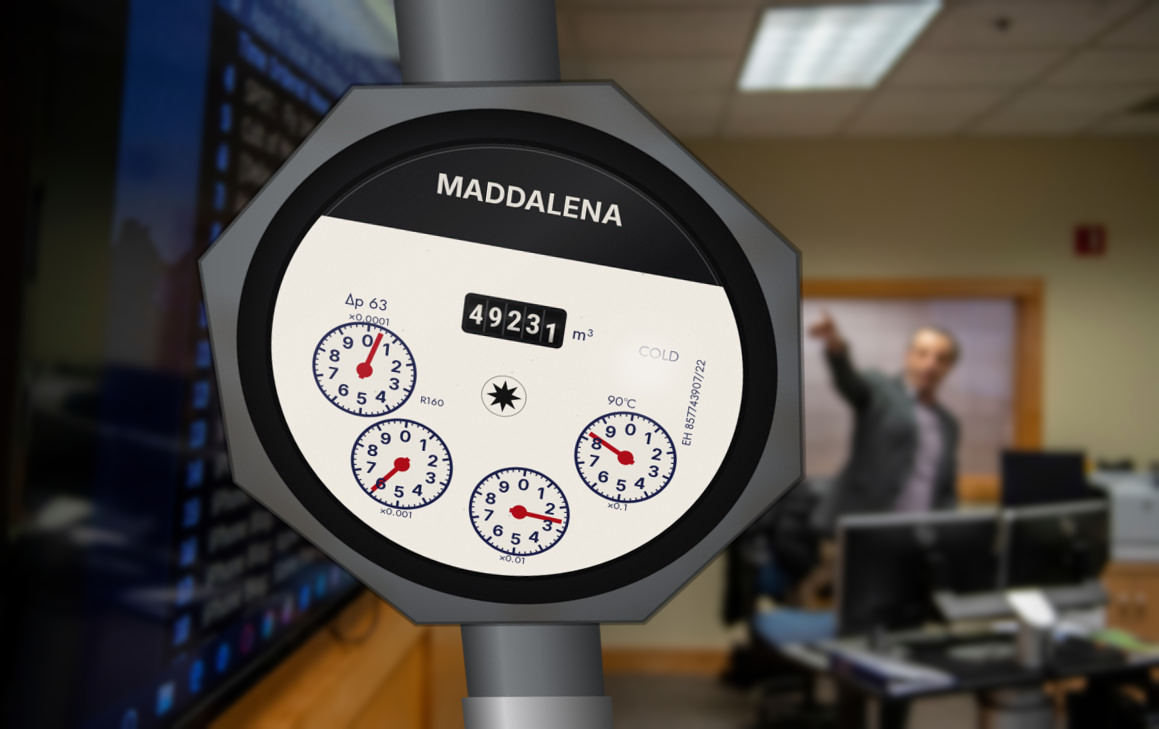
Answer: 49230.8260 m³
